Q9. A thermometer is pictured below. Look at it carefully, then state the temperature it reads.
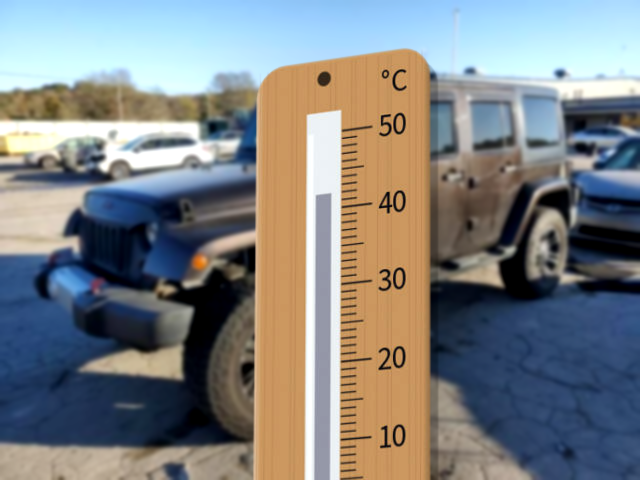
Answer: 42 °C
